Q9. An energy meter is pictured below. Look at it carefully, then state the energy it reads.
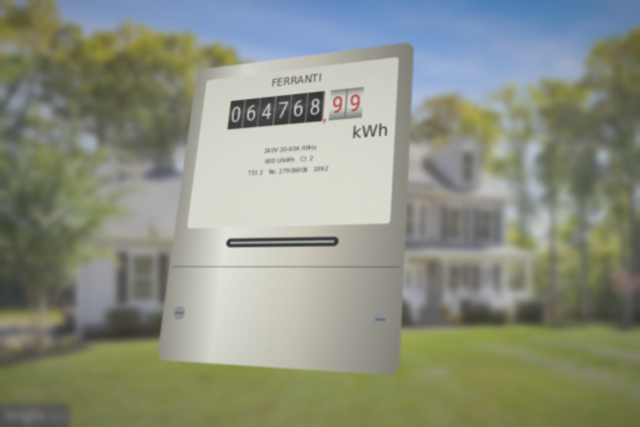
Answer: 64768.99 kWh
